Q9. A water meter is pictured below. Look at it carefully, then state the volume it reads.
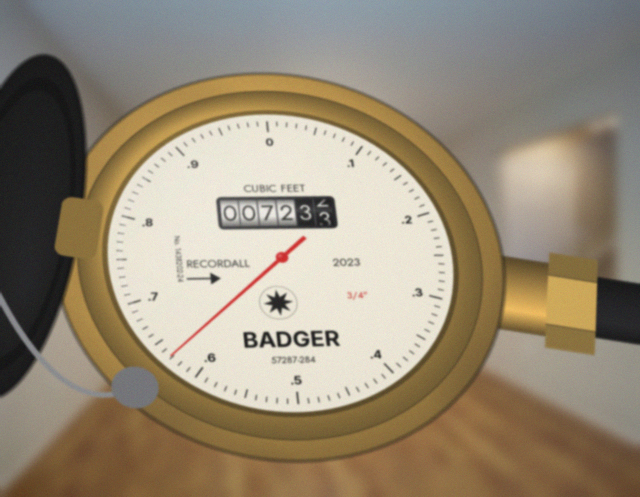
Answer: 7232.63 ft³
